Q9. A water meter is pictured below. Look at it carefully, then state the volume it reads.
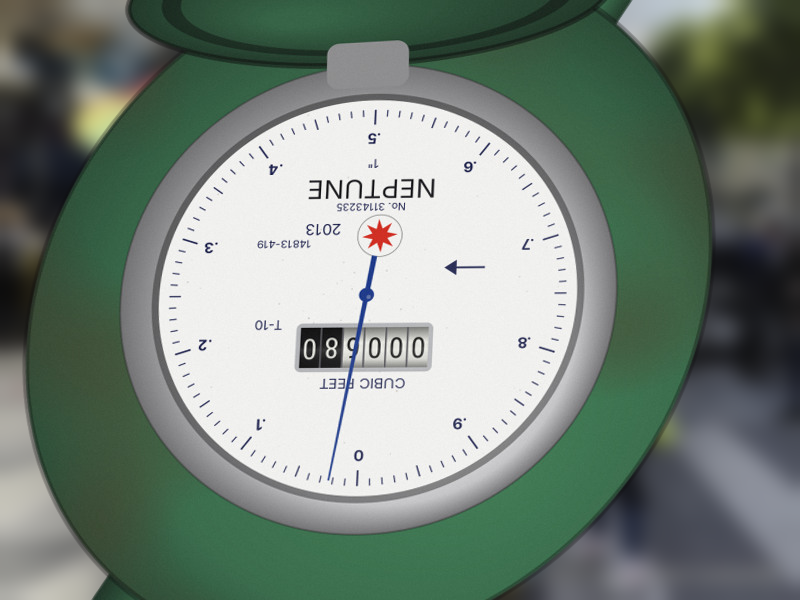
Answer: 680.02 ft³
